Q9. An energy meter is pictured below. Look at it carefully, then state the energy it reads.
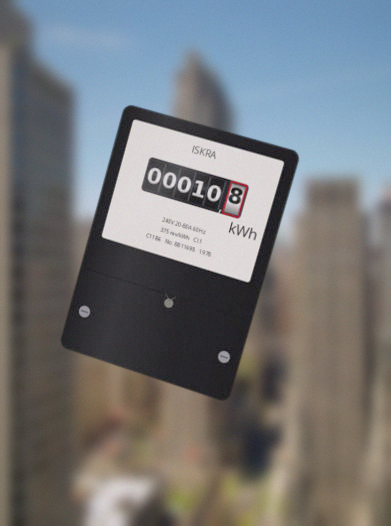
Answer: 10.8 kWh
